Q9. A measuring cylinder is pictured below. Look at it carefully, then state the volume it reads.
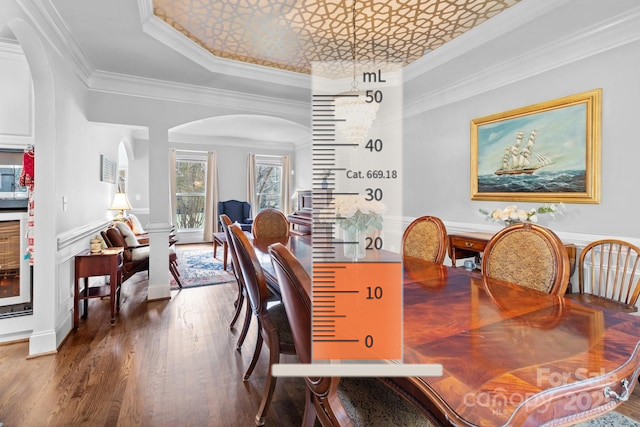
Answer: 16 mL
